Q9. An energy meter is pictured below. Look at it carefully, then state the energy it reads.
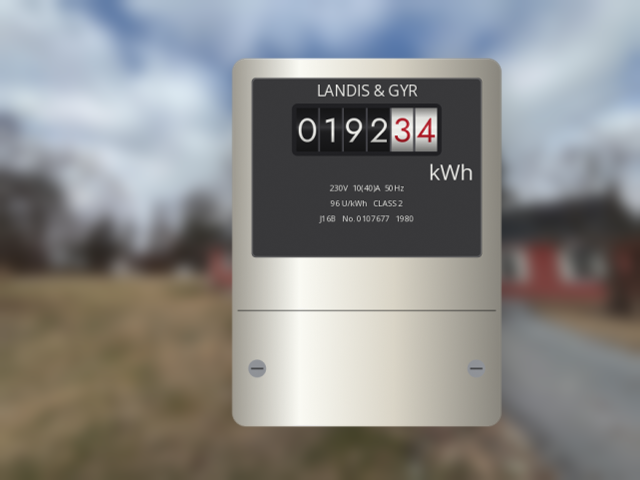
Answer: 192.34 kWh
